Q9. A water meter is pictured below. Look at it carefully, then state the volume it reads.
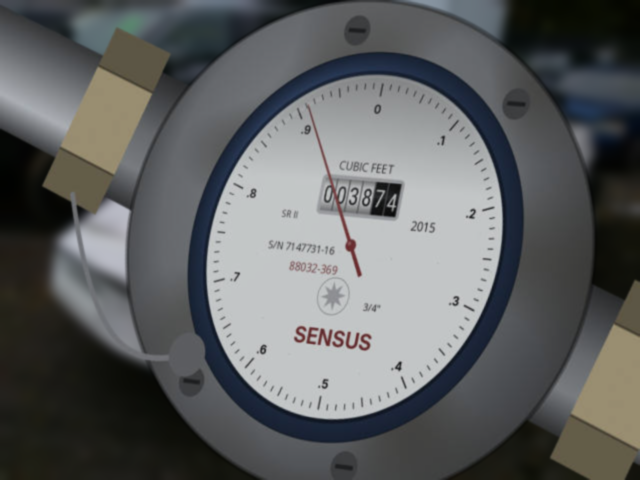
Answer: 3873.91 ft³
